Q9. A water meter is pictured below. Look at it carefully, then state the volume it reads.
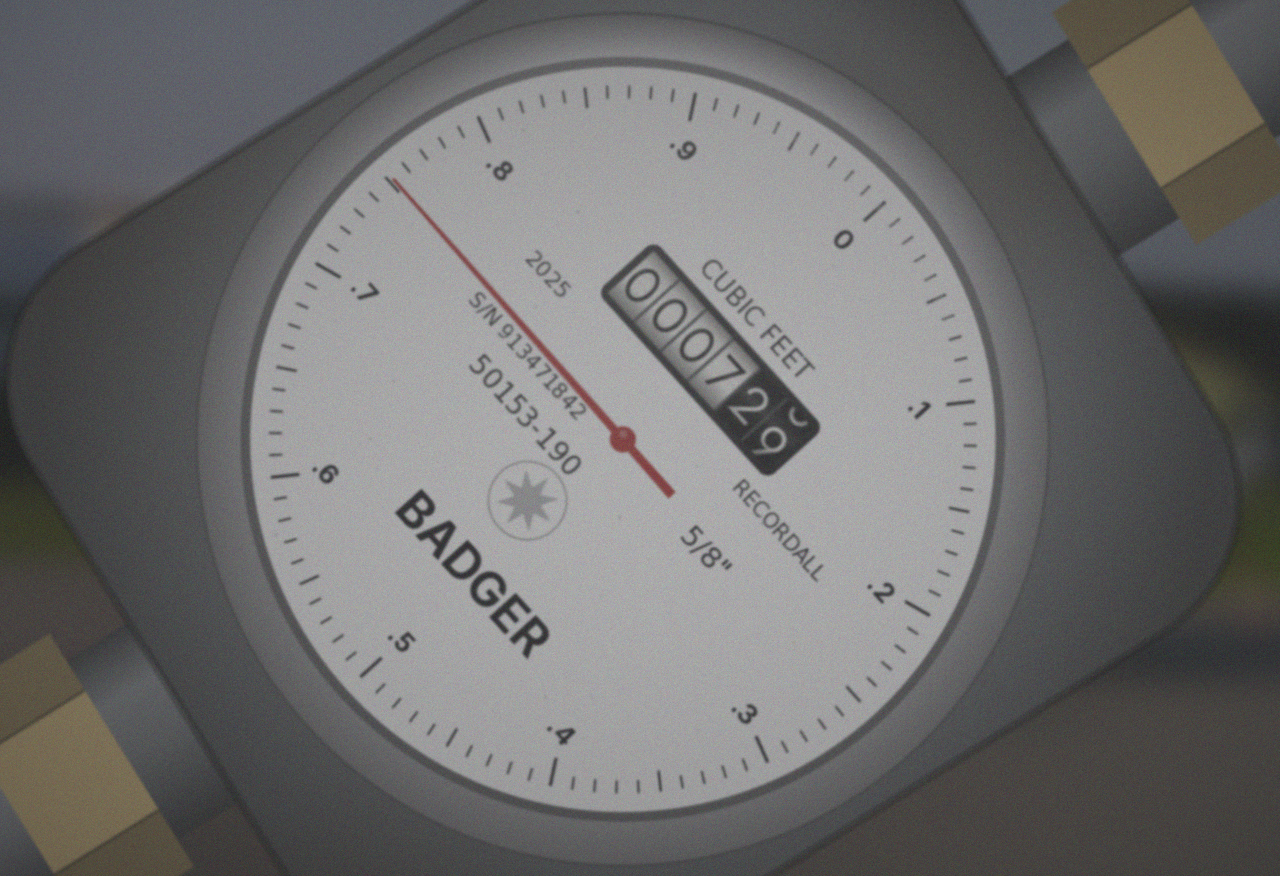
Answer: 728.75 ft³
